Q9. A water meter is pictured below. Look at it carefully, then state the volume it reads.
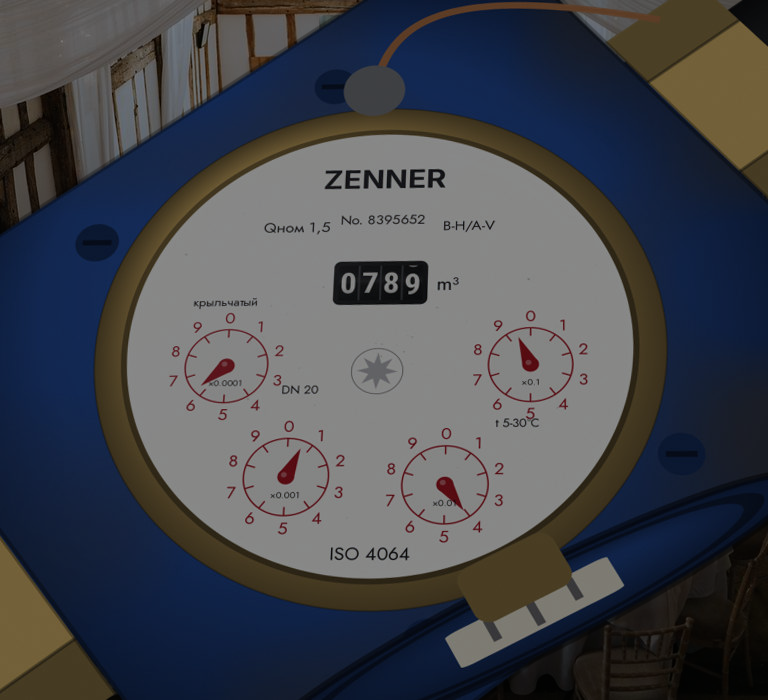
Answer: 788.9406 m³
